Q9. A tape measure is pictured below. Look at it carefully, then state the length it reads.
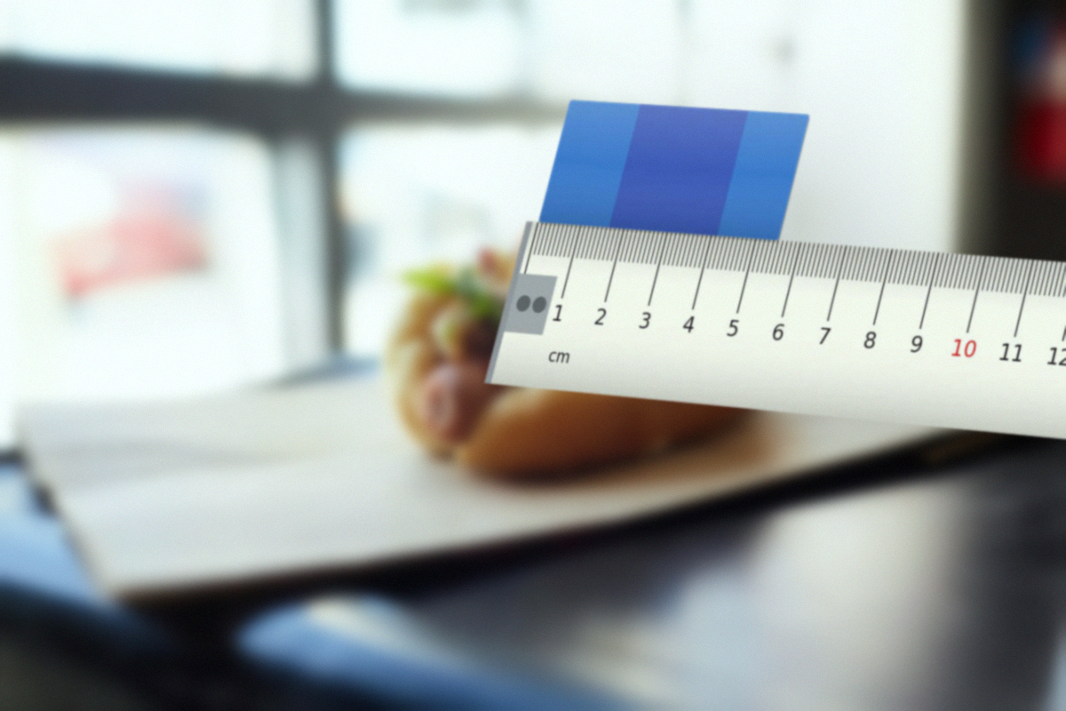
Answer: 5.5 cm
